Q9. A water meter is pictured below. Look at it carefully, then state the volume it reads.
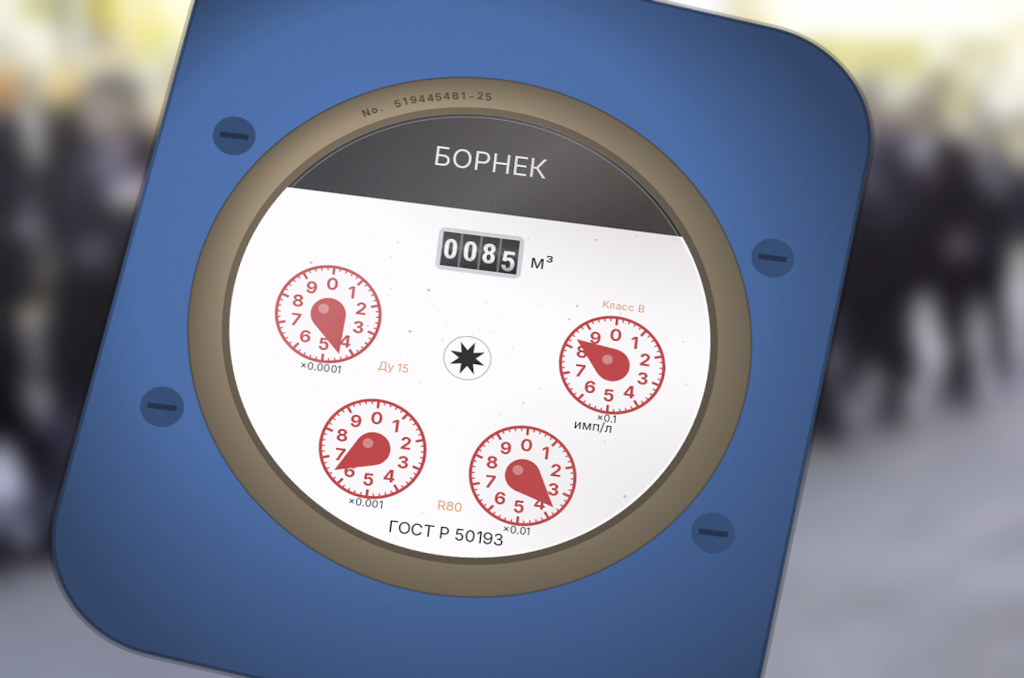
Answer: 84.8364 m³
